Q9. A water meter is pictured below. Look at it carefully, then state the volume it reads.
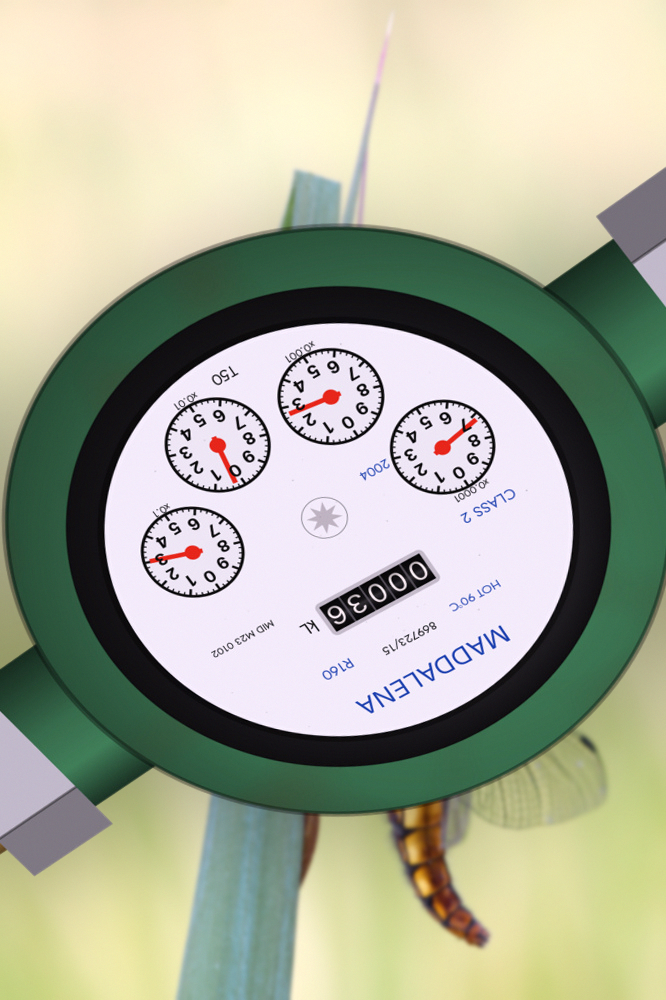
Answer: 36.3027 kL
